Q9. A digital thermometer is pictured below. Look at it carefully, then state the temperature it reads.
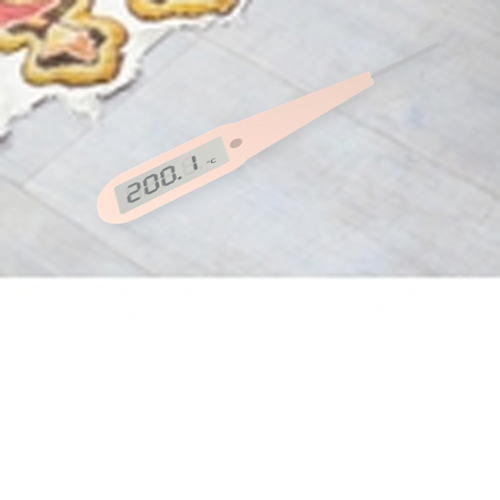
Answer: 200.1 °C
